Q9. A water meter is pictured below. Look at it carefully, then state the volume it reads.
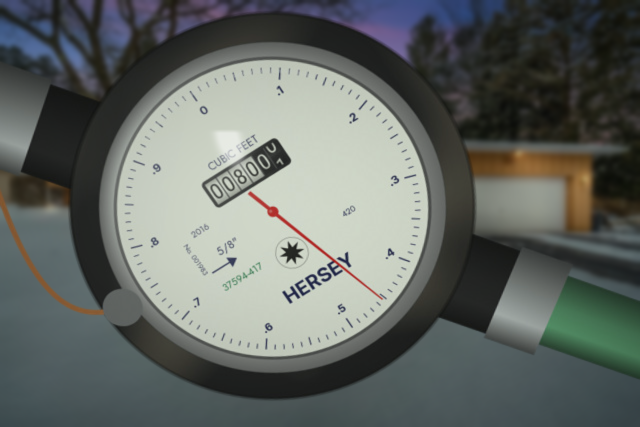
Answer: 8000.45 ft³
